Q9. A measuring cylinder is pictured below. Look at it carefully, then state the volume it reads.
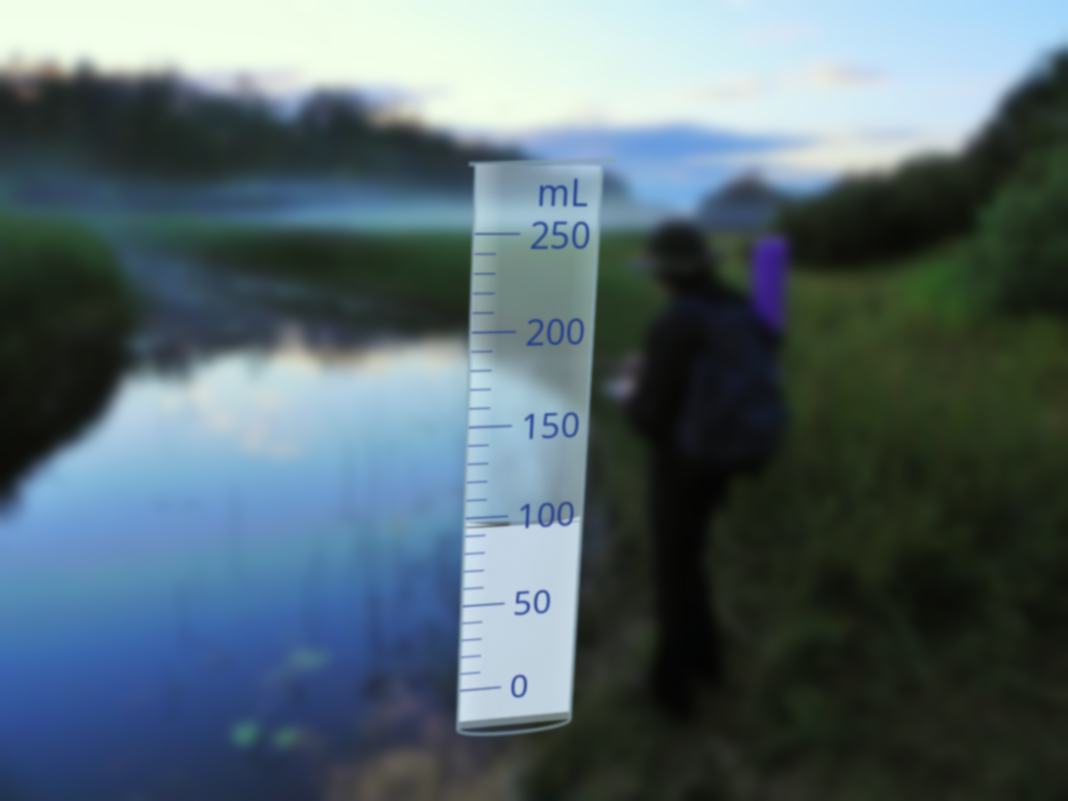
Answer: 95 mL
